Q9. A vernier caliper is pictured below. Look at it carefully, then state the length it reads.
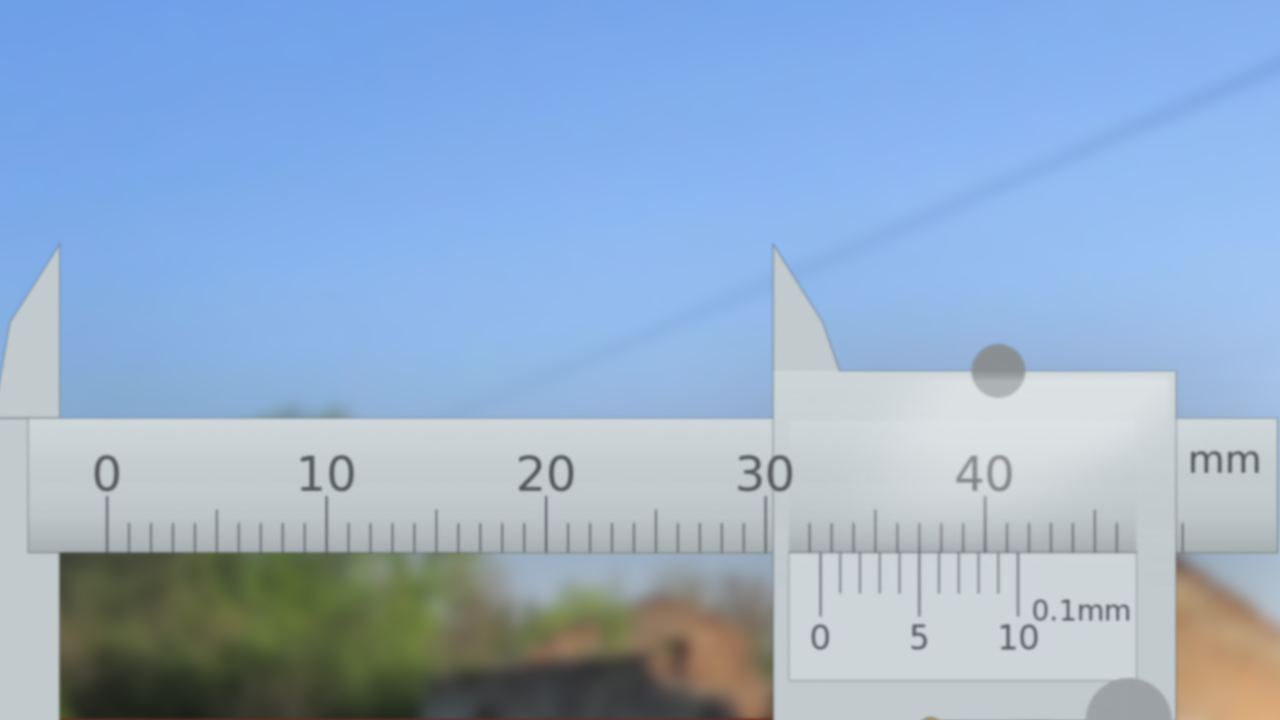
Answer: 32.5 mm
